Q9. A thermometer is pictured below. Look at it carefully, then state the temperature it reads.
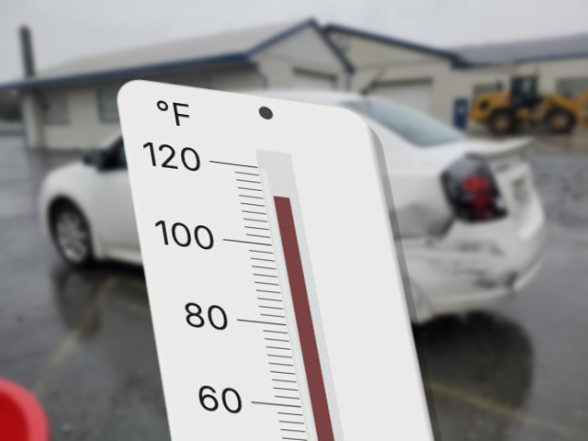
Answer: 113 °F
